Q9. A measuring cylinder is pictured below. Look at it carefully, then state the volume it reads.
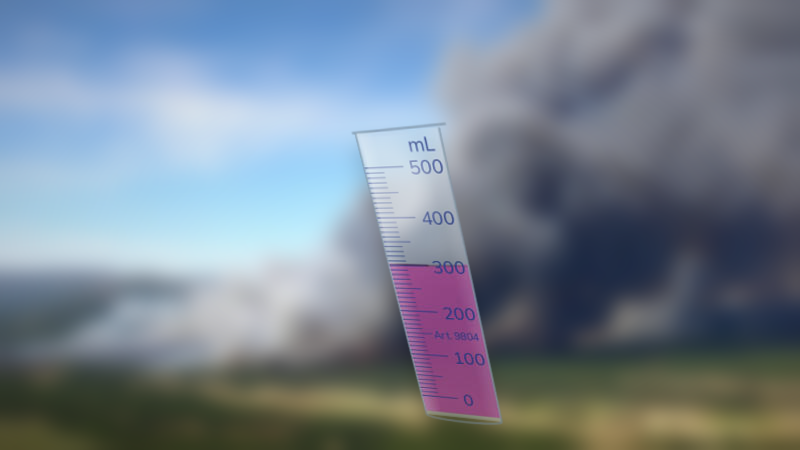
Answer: 300 mL
